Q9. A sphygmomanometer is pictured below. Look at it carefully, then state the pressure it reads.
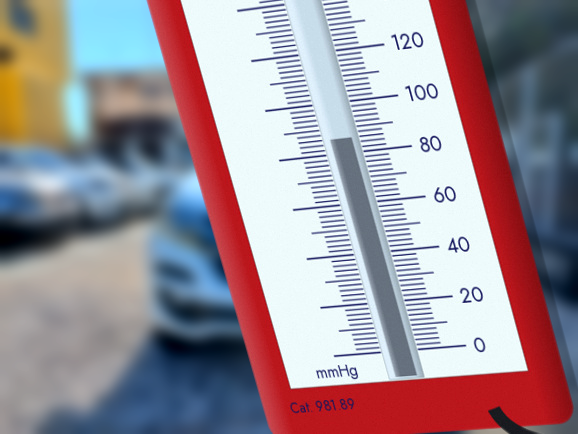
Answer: 86 mmHg
